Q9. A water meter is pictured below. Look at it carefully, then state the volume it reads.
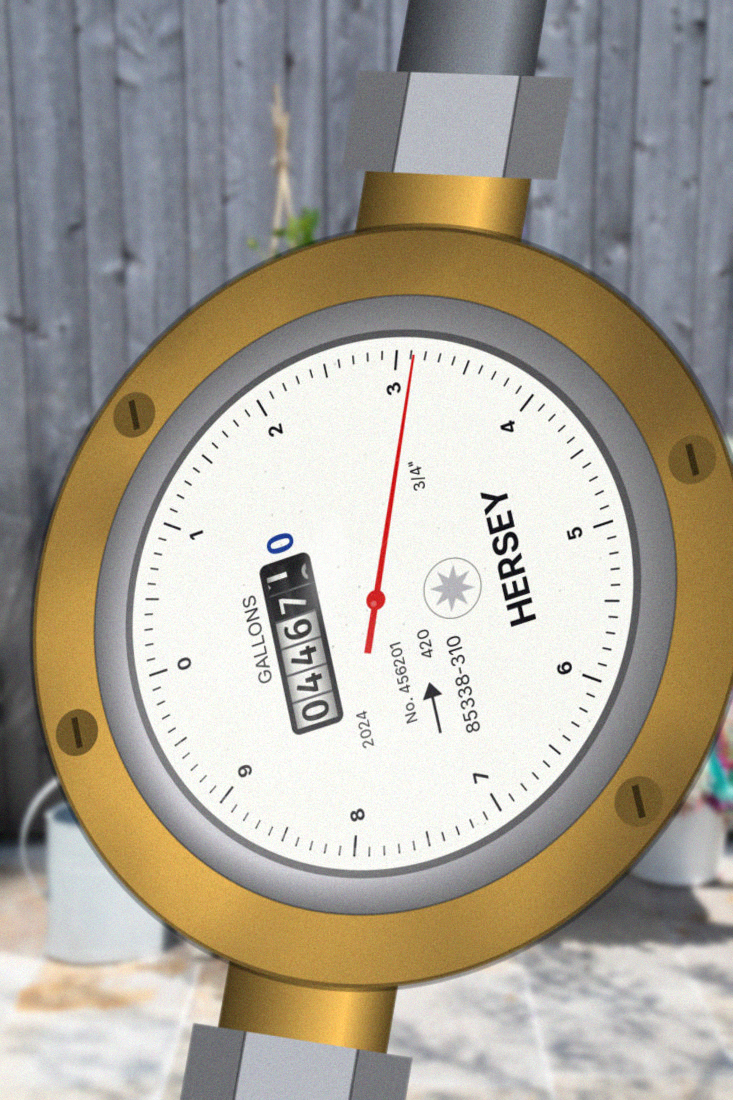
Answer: 446713.1 gal
